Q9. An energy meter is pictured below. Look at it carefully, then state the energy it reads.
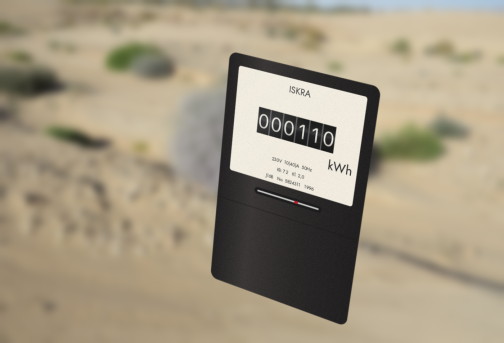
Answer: 110 kWh
